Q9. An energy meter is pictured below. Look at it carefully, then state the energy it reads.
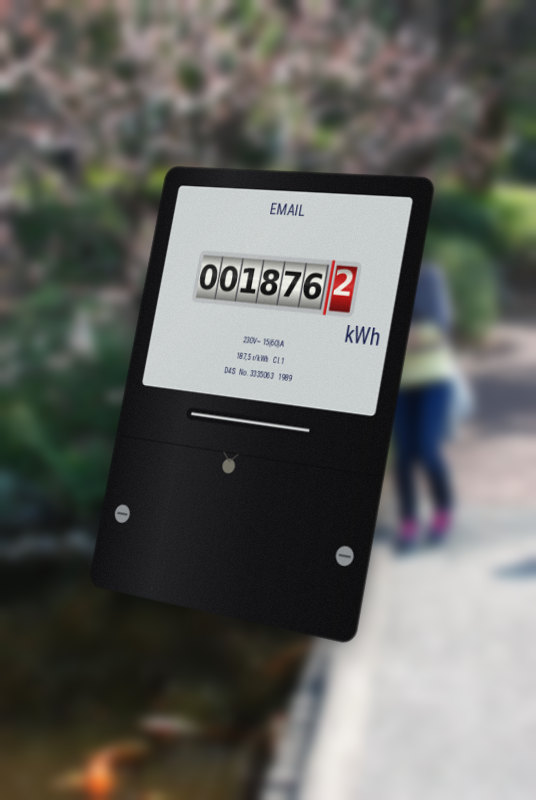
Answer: 1876.2 kWh
